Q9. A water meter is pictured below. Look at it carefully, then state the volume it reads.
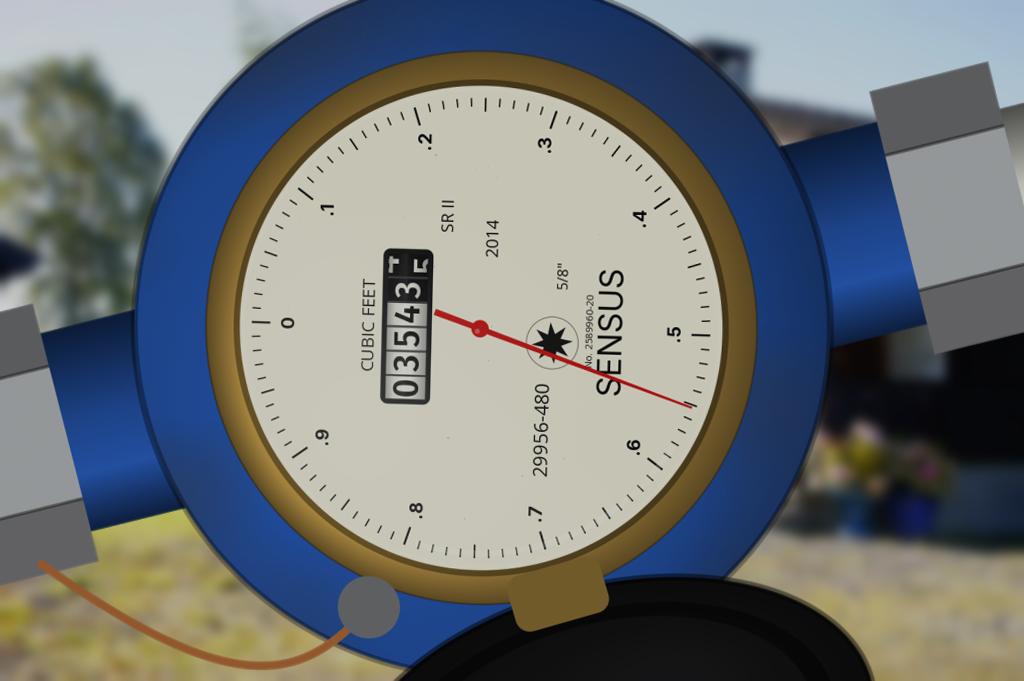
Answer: 35434.55 ft³
